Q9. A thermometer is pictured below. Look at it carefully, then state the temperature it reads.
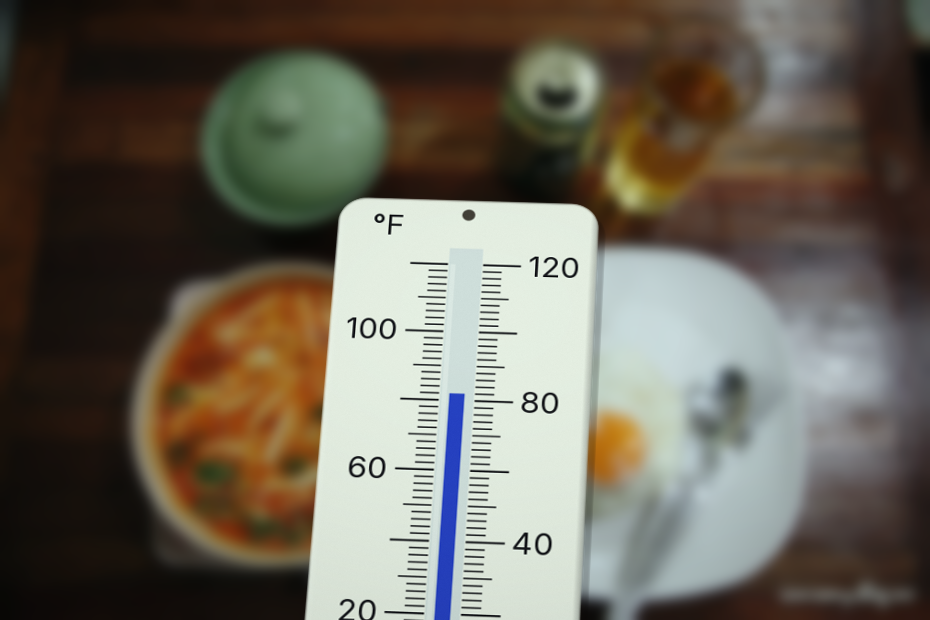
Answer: 82 °F
